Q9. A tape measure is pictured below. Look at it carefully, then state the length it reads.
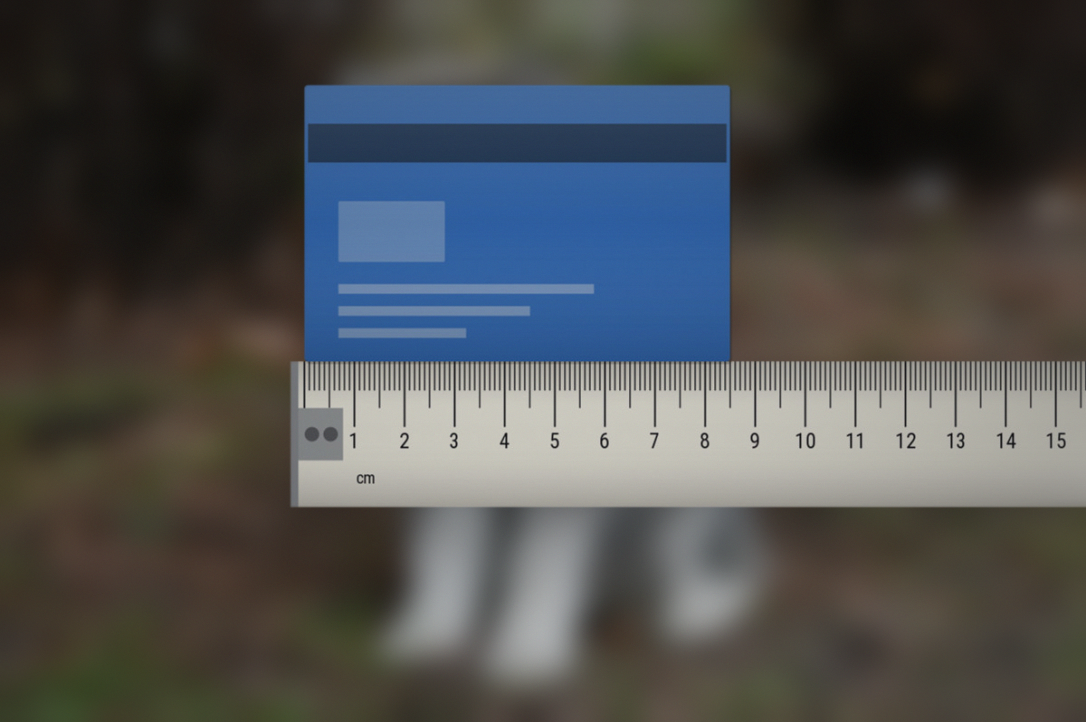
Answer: 8.5 cm
